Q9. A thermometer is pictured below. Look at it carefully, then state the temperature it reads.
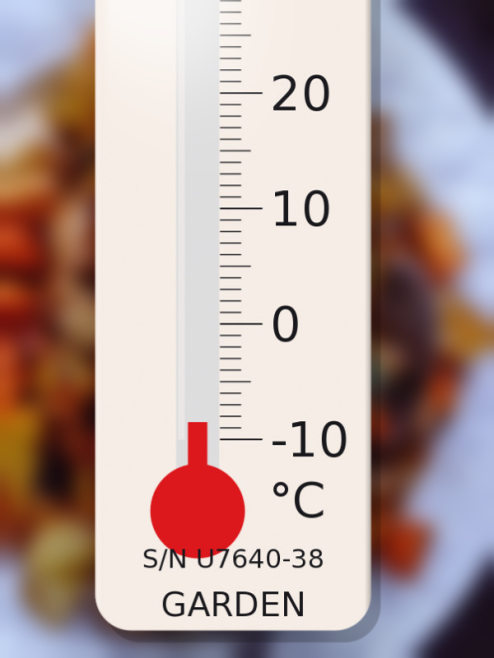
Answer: -8.5 °C
